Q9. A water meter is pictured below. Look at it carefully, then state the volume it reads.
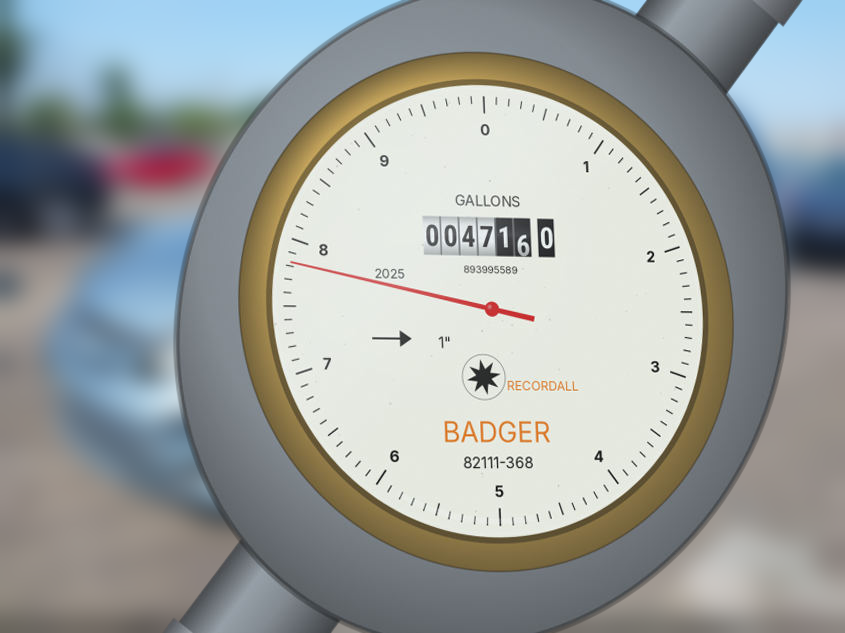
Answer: 47157.8 gal
